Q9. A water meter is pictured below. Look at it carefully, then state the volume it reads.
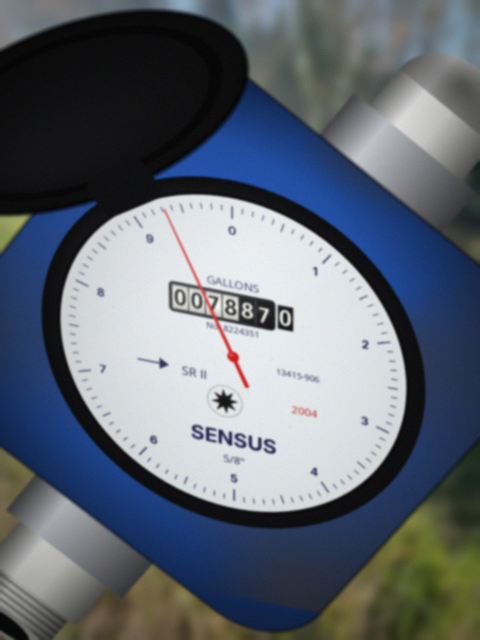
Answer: 78869.3 gal
